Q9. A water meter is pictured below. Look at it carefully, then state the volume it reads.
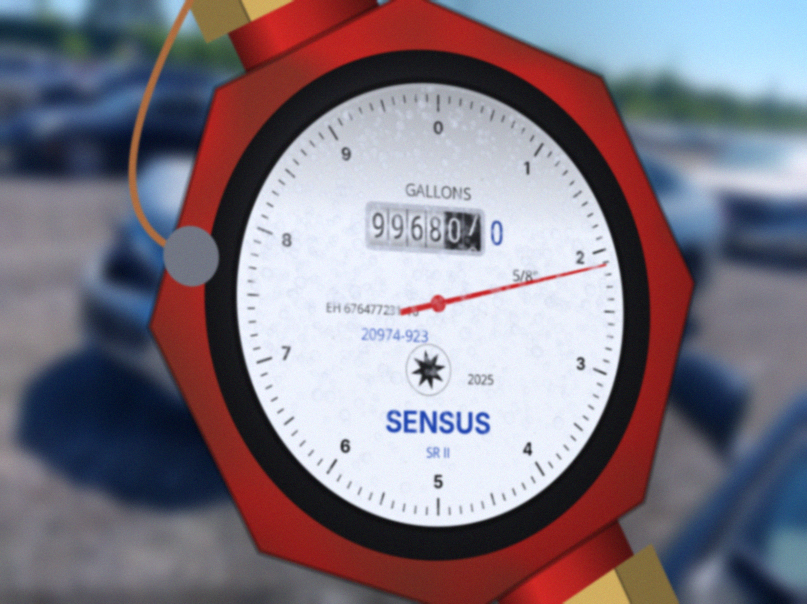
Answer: 9968072.1 gal
